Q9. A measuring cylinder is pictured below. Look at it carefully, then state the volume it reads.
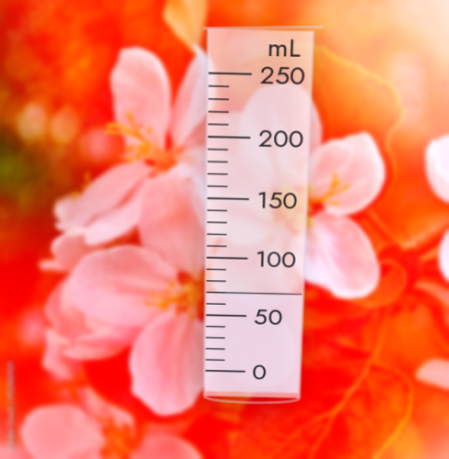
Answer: 70 mL
